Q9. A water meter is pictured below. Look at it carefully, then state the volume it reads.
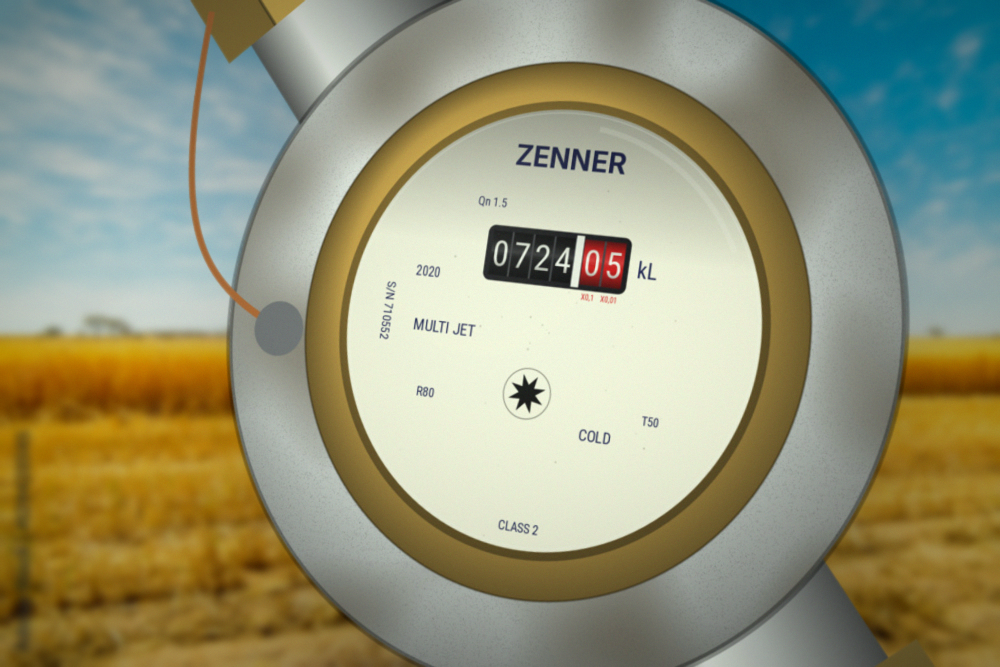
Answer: 724.05 kL
